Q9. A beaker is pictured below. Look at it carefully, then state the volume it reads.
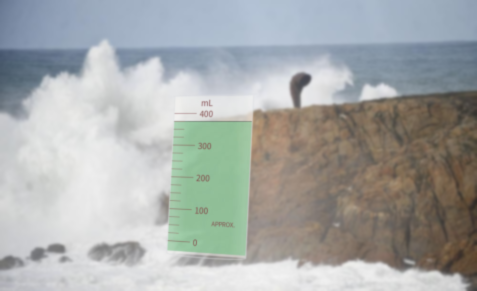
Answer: 375 mL
